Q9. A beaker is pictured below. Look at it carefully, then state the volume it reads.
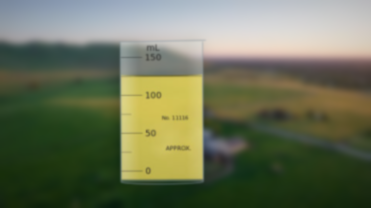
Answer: 125 mL
